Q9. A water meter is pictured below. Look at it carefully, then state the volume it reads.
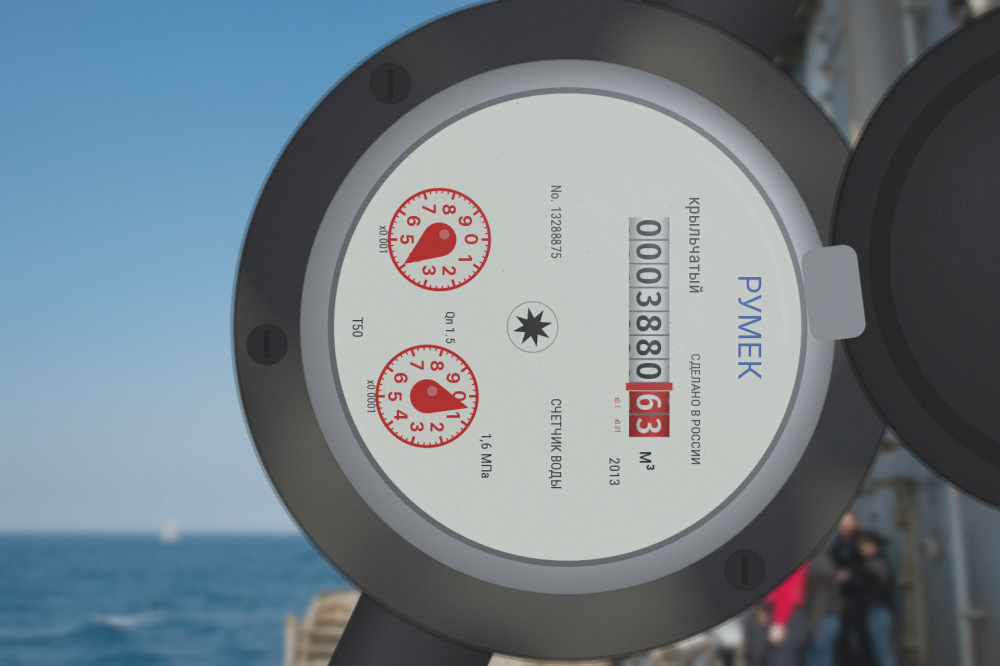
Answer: 3880.6340 m³
